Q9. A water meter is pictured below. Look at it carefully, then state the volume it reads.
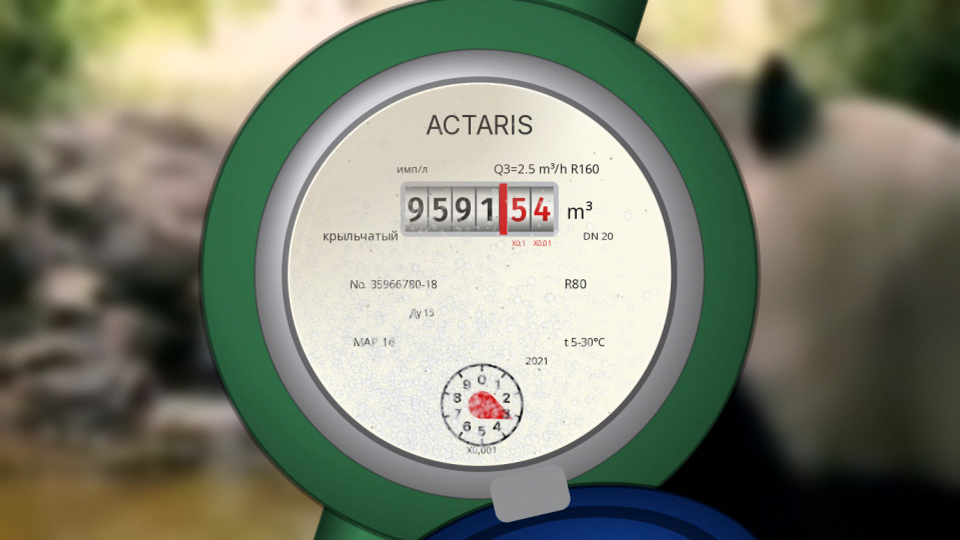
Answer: 9591.543 m³
